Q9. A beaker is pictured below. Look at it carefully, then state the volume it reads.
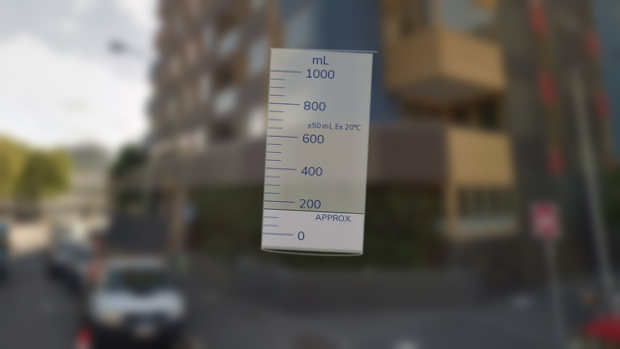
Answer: 150 mL
